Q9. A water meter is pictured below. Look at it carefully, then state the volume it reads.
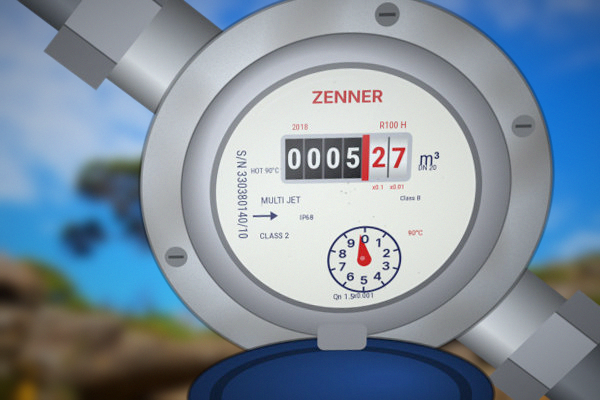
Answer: 5.269 m³
